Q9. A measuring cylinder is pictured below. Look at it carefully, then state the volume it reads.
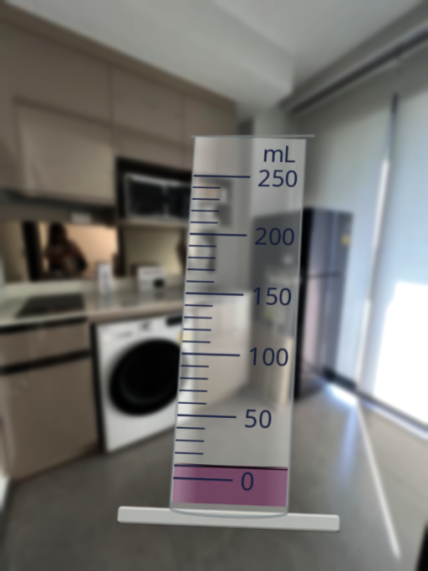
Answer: 10 mL
